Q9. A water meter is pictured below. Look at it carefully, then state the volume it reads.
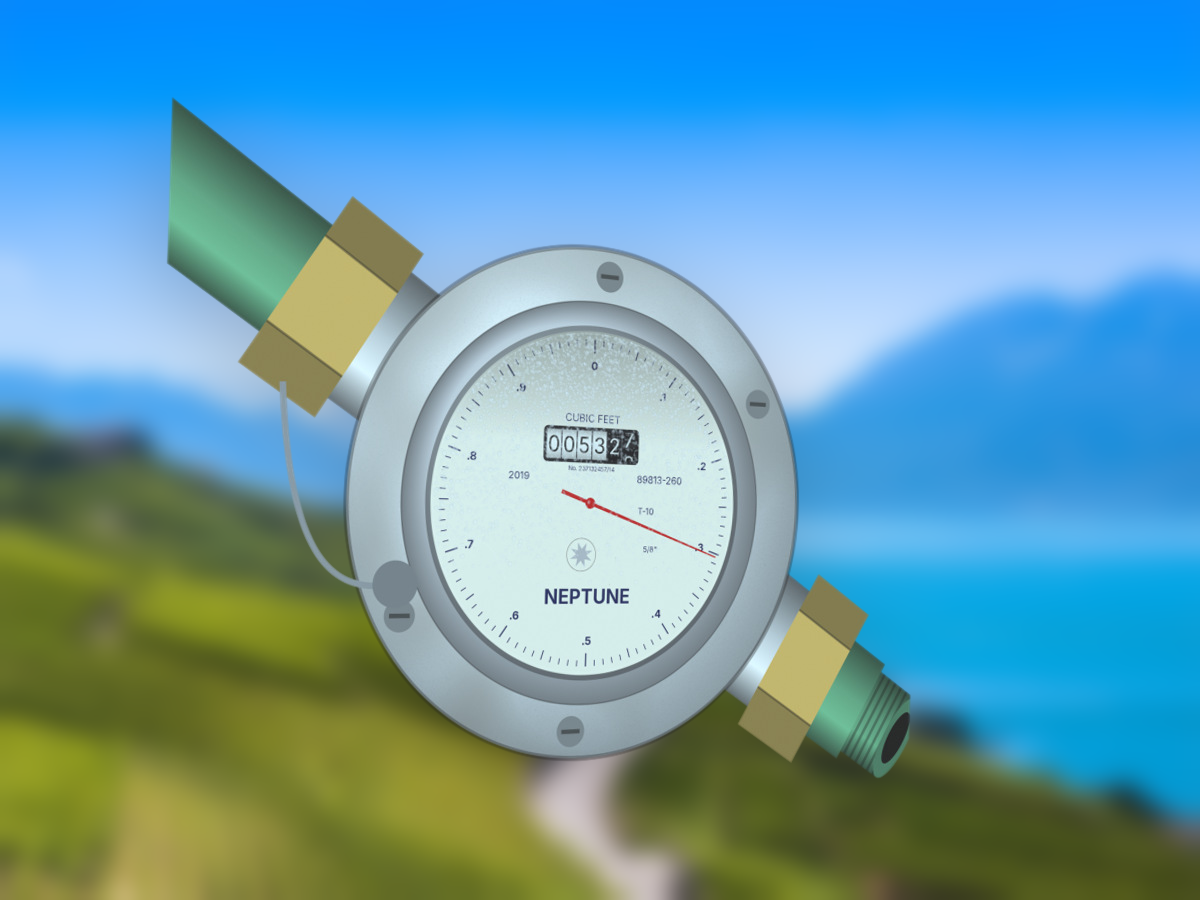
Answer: 5327.30 ft³
